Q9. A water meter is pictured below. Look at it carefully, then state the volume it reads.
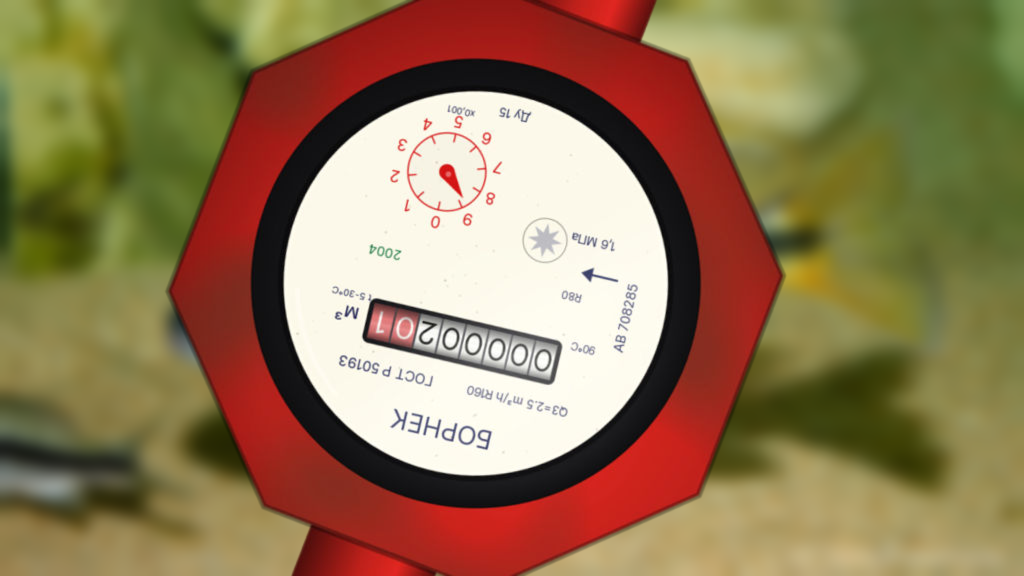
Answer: 2.018 m³
